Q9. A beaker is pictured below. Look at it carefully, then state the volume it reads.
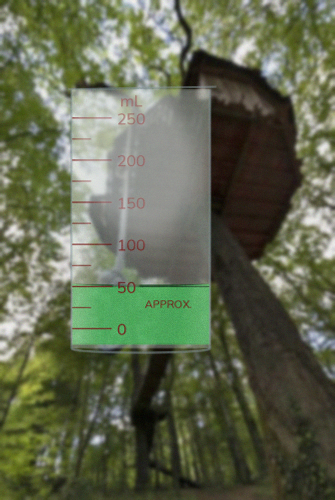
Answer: 50 mL
